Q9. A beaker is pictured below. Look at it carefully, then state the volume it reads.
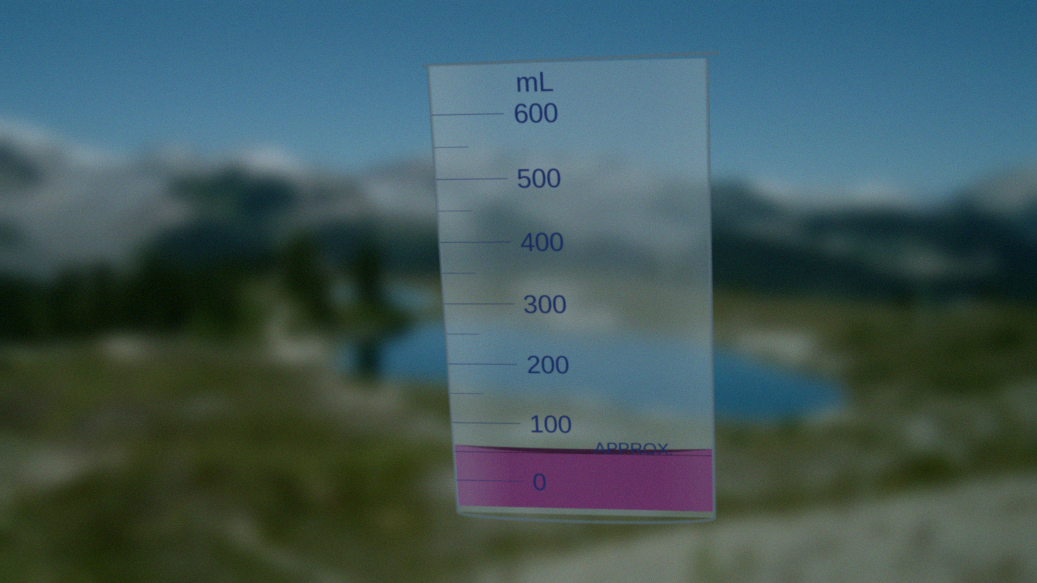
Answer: 50 mL
